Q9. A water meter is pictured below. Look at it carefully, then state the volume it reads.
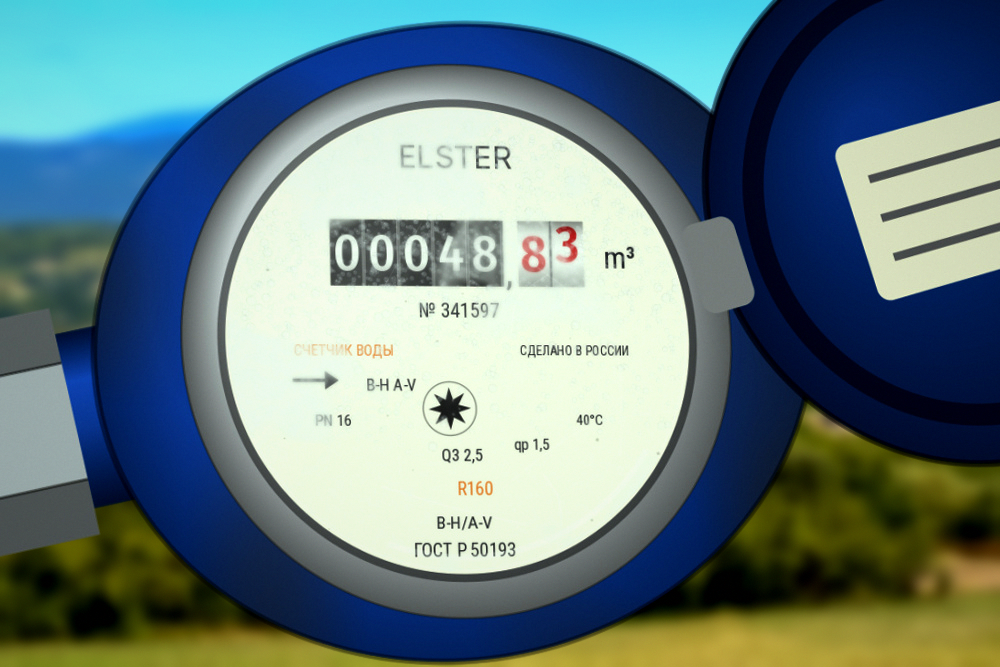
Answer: 48.83 m³
